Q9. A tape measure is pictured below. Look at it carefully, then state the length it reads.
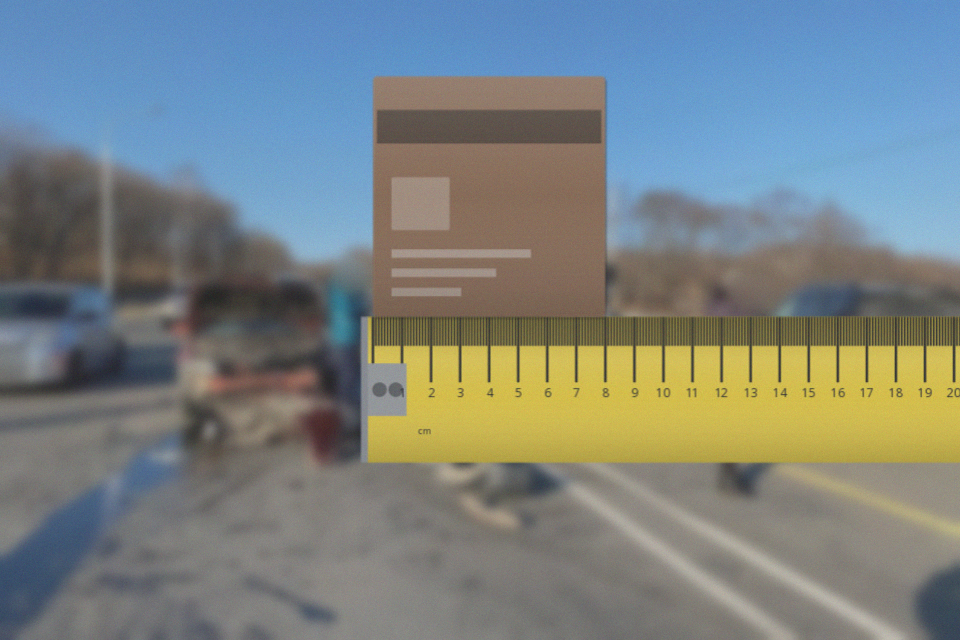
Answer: 8 cm
